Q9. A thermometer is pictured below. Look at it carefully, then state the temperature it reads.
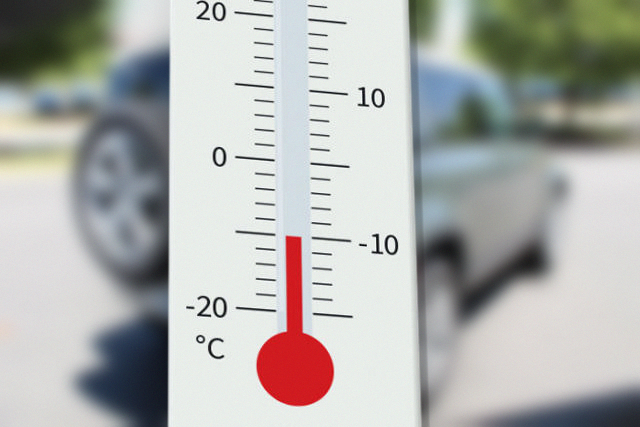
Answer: -10 °C
